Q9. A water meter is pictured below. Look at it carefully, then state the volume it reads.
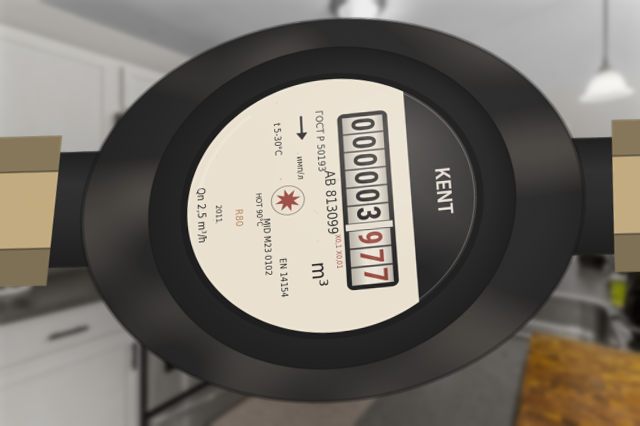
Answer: 3.977 m³
